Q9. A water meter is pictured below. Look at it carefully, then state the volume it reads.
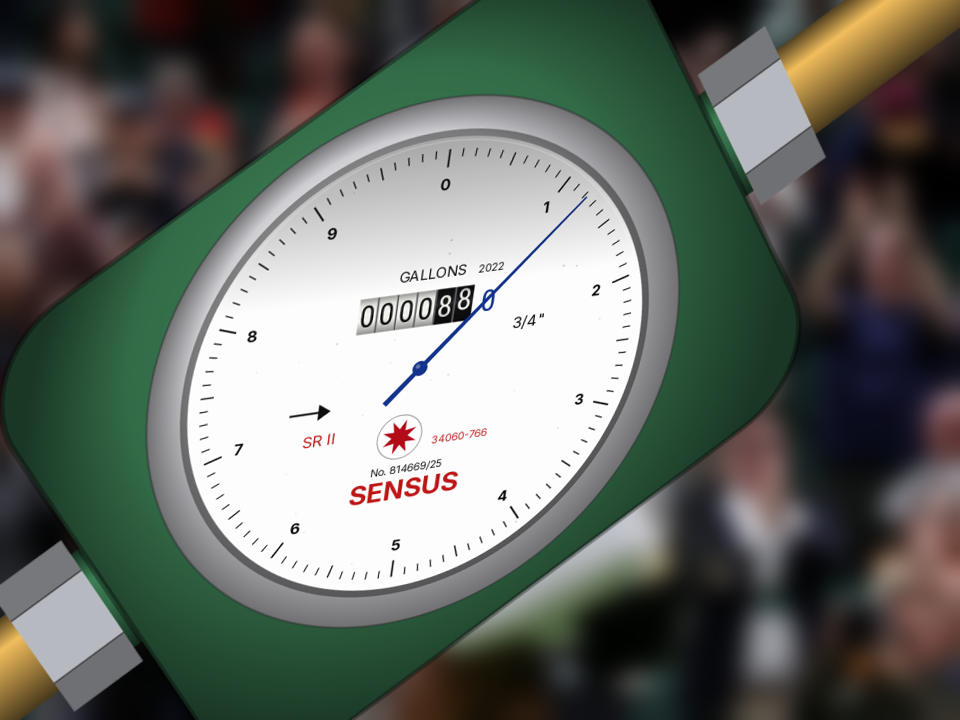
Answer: 881.2 gal
